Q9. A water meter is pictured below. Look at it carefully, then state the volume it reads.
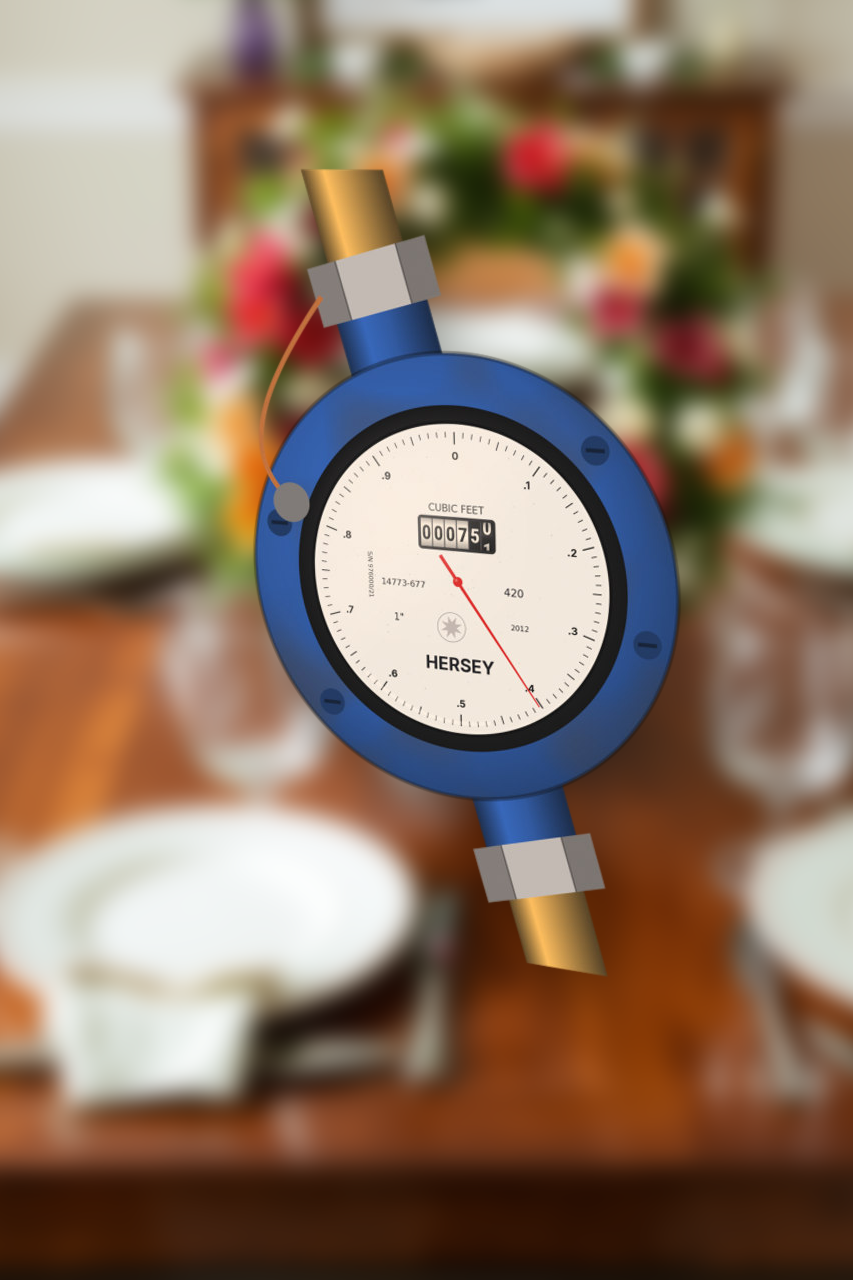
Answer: 750.40 ft³
